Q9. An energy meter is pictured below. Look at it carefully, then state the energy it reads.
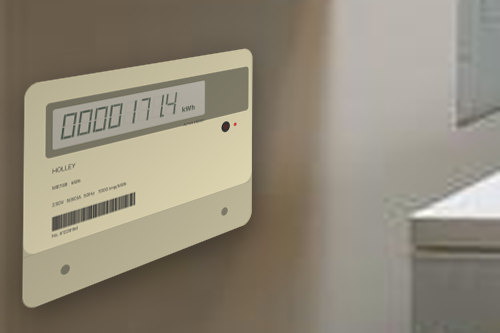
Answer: 171.4 kWh
